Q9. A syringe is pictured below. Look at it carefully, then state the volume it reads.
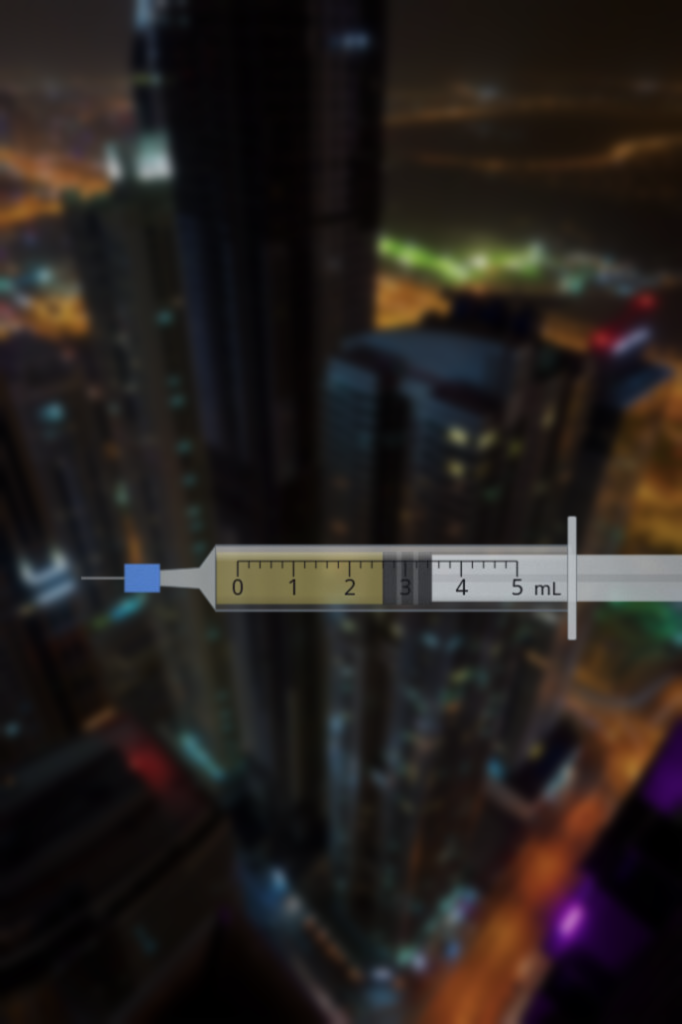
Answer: 2.6 mL
